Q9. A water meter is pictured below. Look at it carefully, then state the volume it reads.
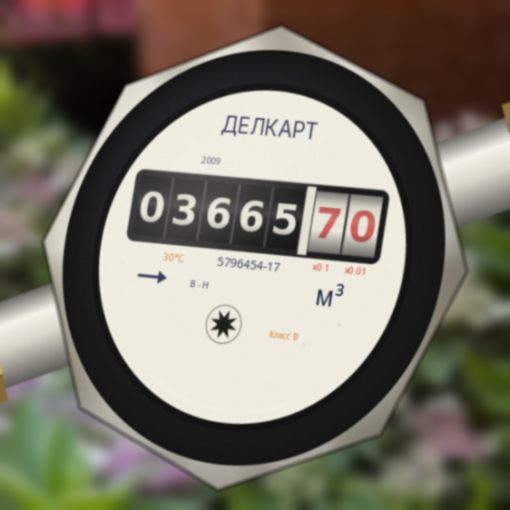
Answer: 3665.70 m³
